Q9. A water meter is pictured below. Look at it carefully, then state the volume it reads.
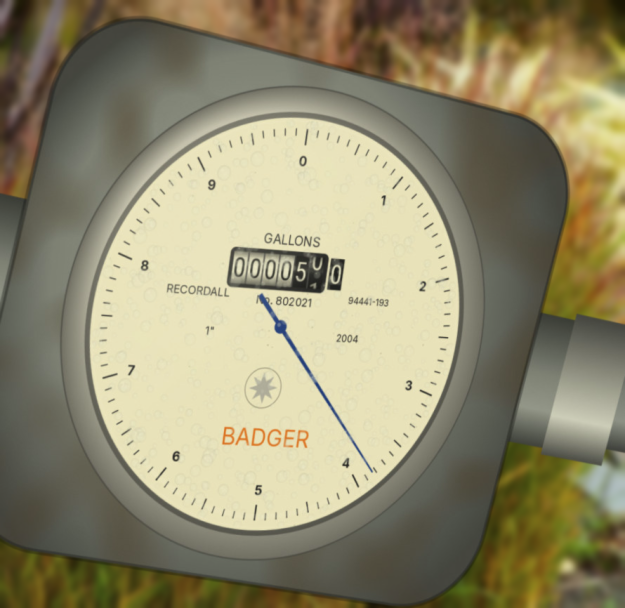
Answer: 503.8 gal
